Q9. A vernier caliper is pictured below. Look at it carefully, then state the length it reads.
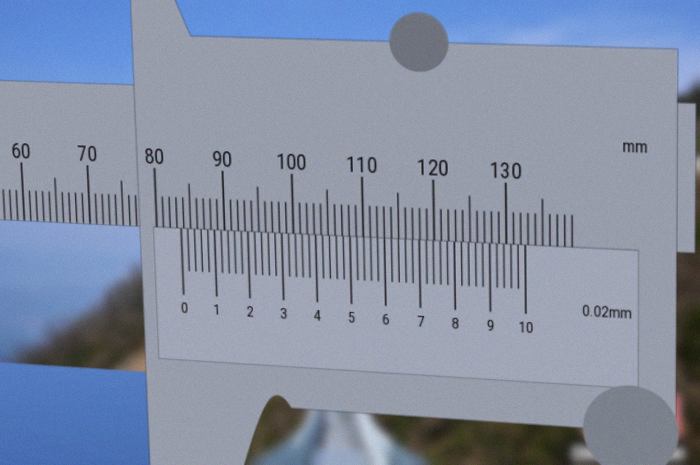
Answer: 83.6 mm
